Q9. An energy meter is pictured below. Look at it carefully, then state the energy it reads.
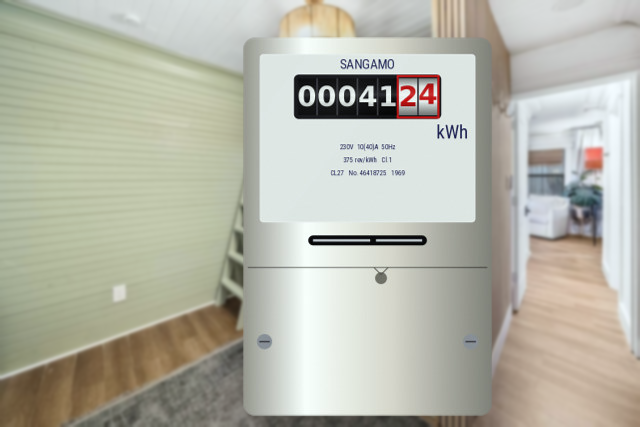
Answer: 41.24 kWh
